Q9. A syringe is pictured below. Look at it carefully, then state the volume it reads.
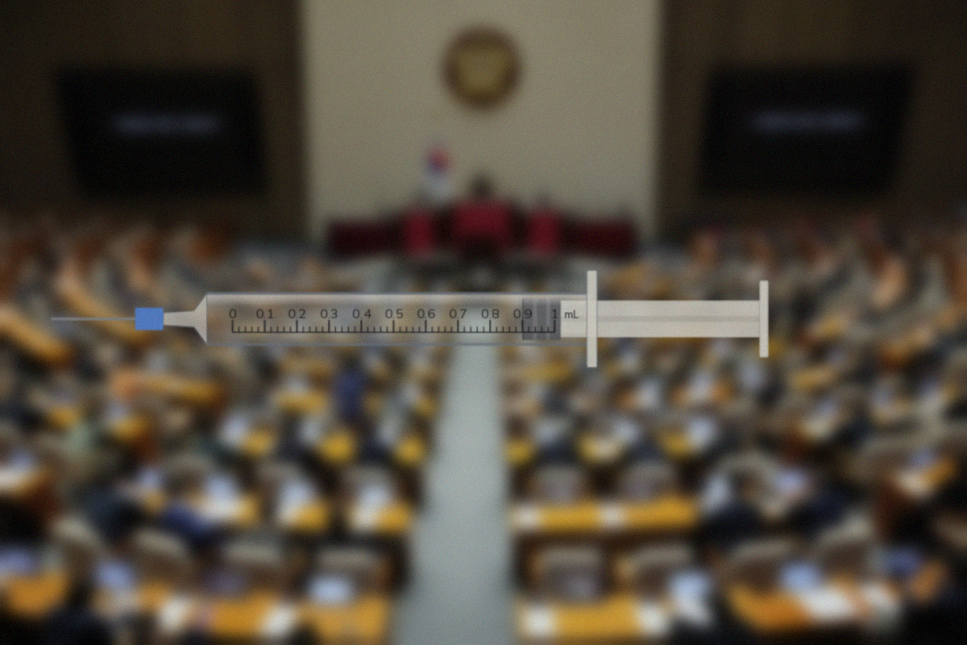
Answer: 0.9 mL
